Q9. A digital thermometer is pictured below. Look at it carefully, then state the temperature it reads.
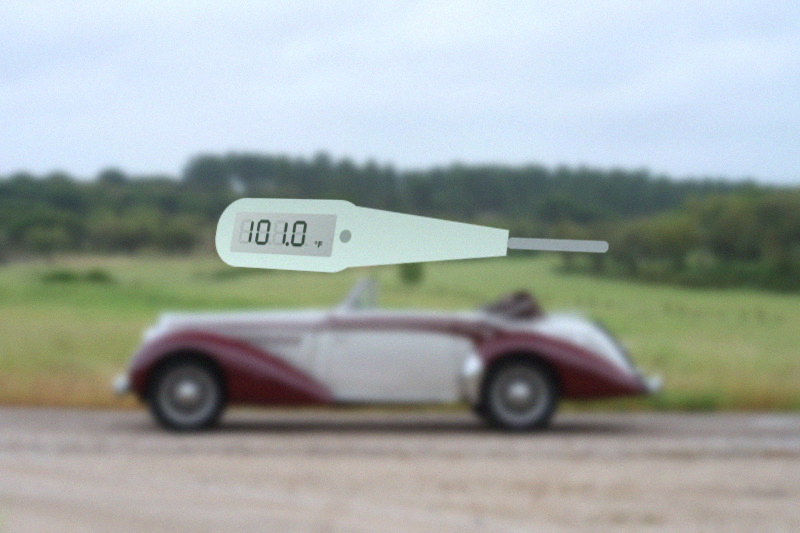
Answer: 101.0 °F
